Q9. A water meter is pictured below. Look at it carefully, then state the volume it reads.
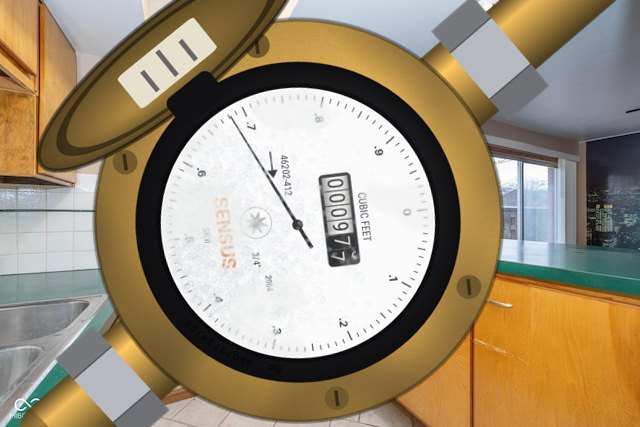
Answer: 976.68 ft³
